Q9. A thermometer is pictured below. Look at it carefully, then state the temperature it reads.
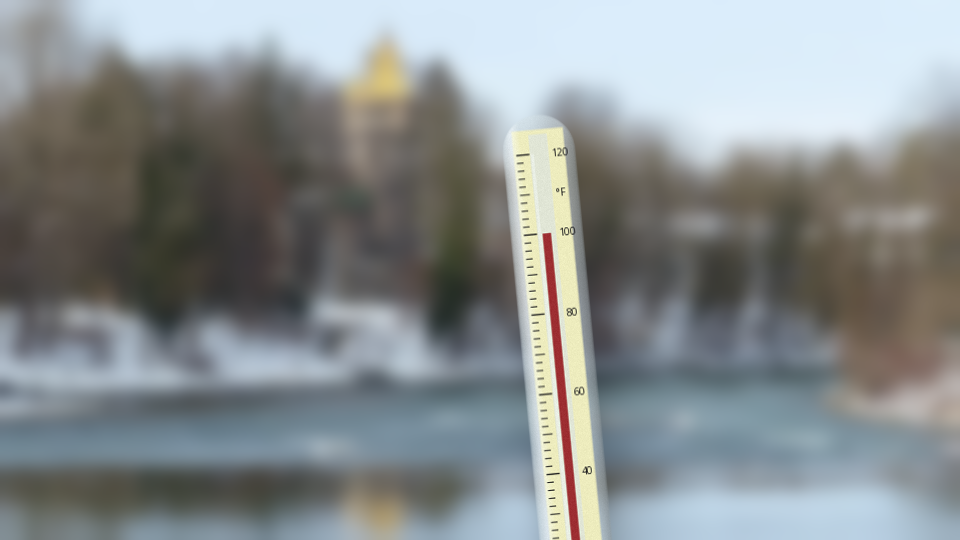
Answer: 100 °F
